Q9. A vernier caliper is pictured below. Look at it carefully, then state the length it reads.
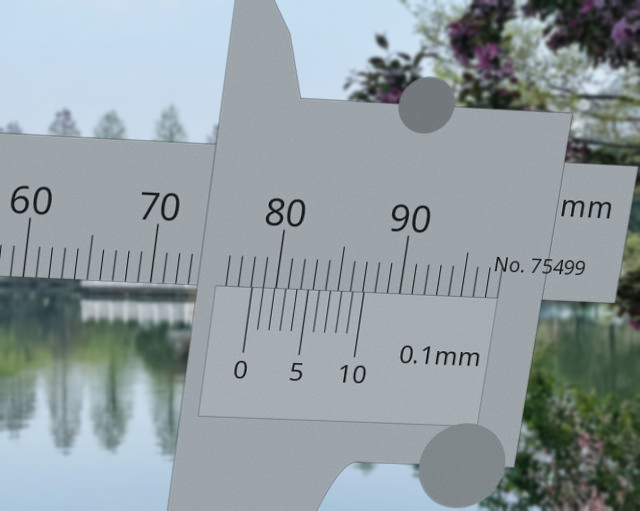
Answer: 78.1 mm
